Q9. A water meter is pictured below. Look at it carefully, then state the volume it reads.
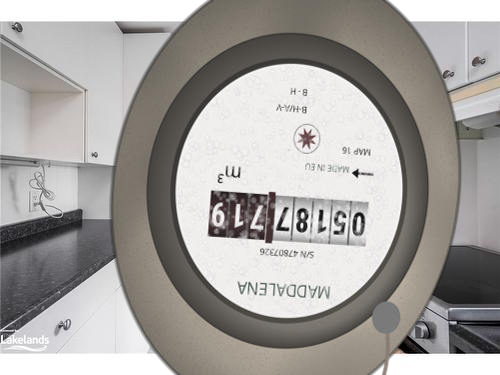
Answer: 5187.719 m³
